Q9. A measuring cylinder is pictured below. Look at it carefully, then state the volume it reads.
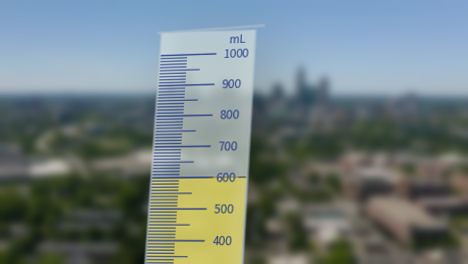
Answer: 600 mL
